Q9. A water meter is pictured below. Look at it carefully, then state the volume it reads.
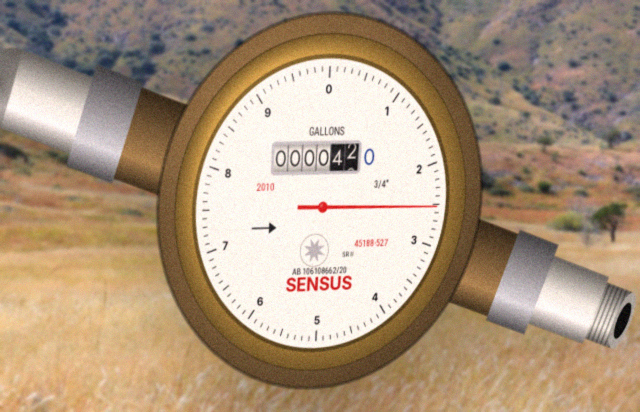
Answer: 422.5 gal
